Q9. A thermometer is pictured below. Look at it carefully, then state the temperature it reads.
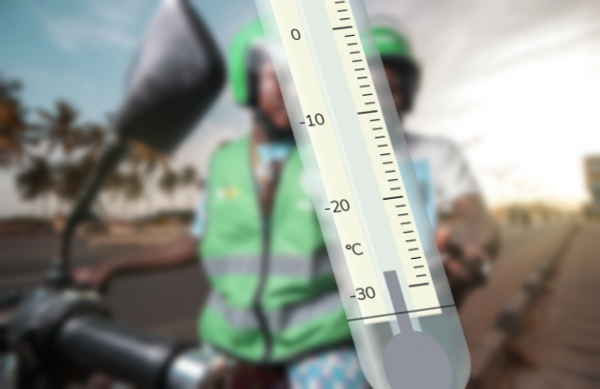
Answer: -28 °C
